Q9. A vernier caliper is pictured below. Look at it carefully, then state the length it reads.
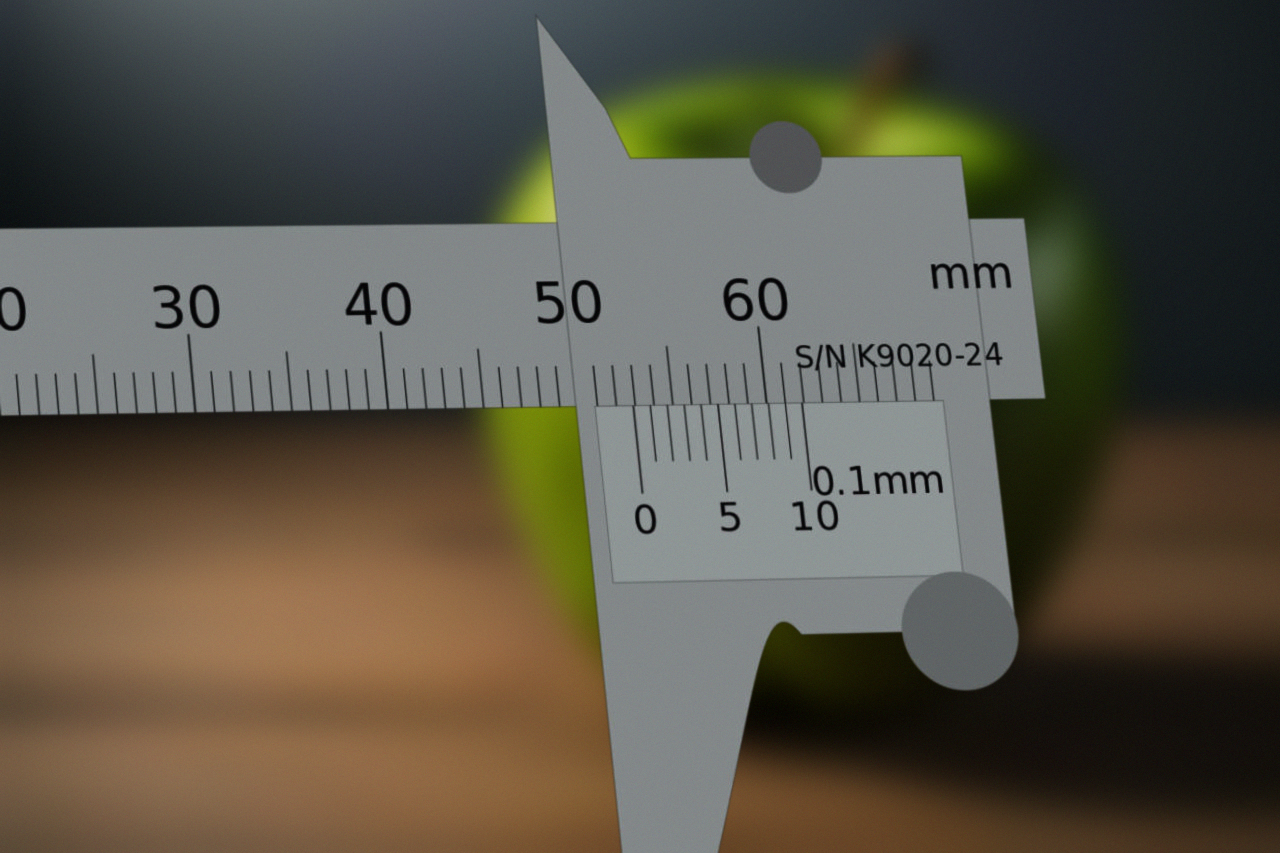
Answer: 52.9 mm
